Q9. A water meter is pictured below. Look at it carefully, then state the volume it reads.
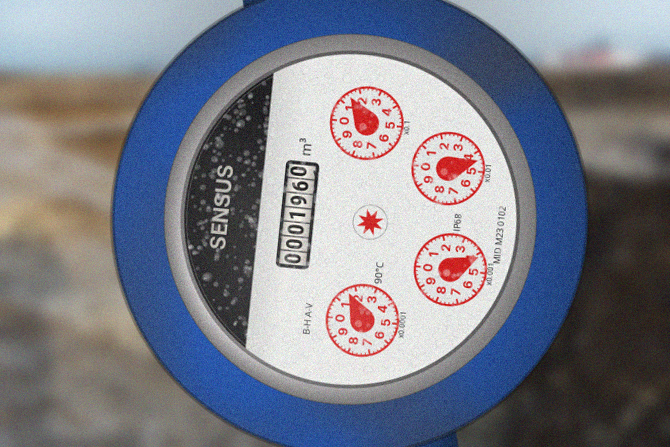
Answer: 1960.1441 m³
